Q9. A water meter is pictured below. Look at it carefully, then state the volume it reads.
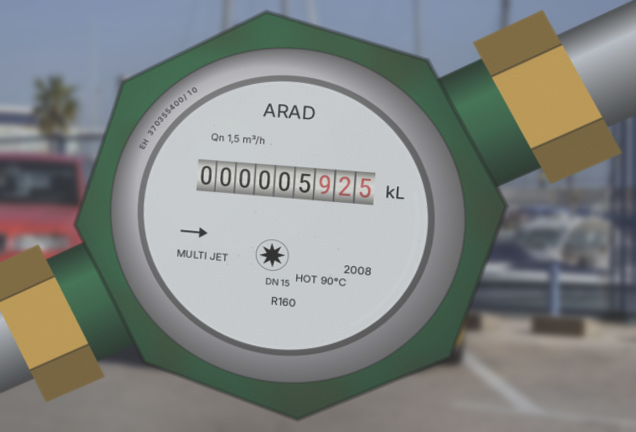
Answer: 5.925 kL
